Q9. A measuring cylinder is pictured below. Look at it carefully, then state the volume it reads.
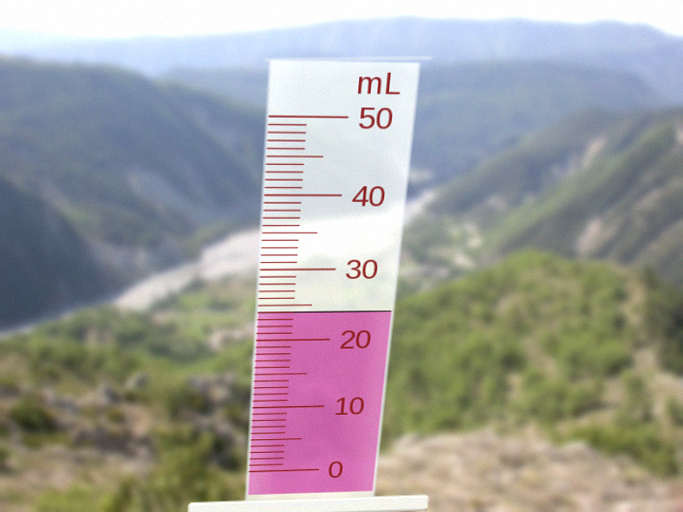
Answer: 24 mL
